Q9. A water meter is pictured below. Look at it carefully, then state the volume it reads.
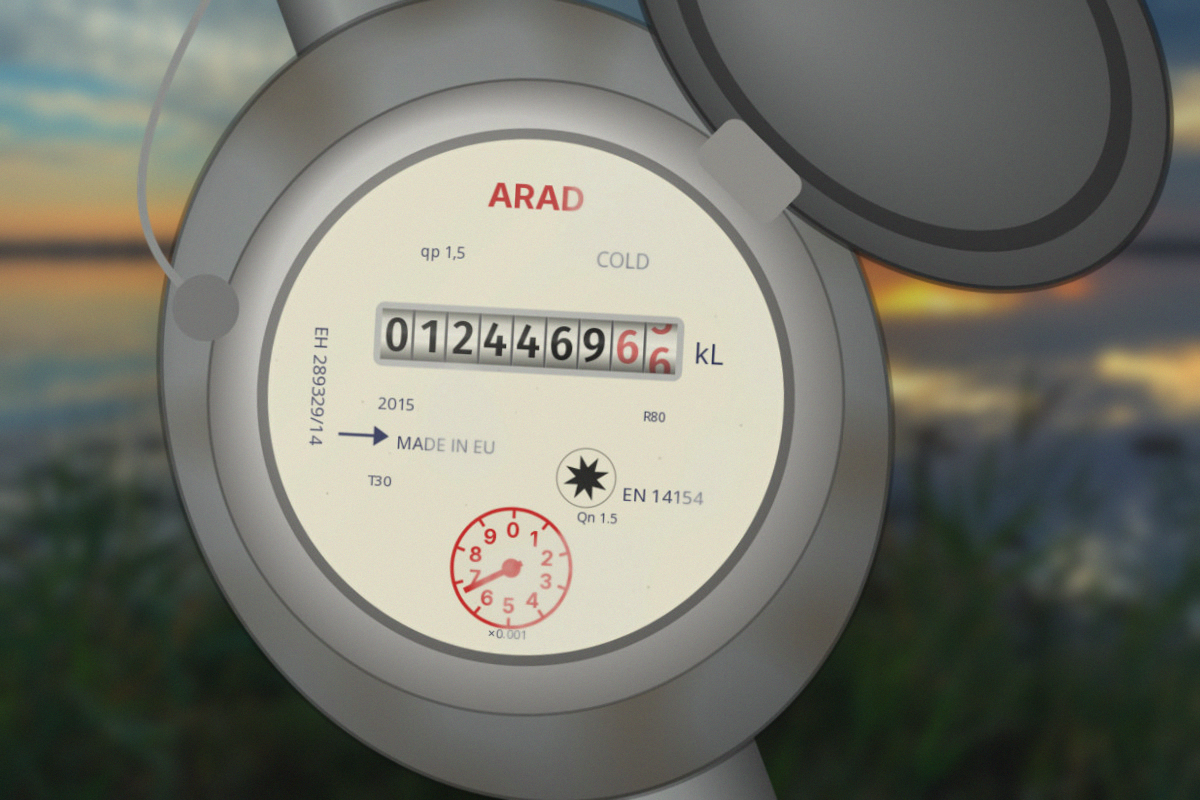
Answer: 124469.656 kL
